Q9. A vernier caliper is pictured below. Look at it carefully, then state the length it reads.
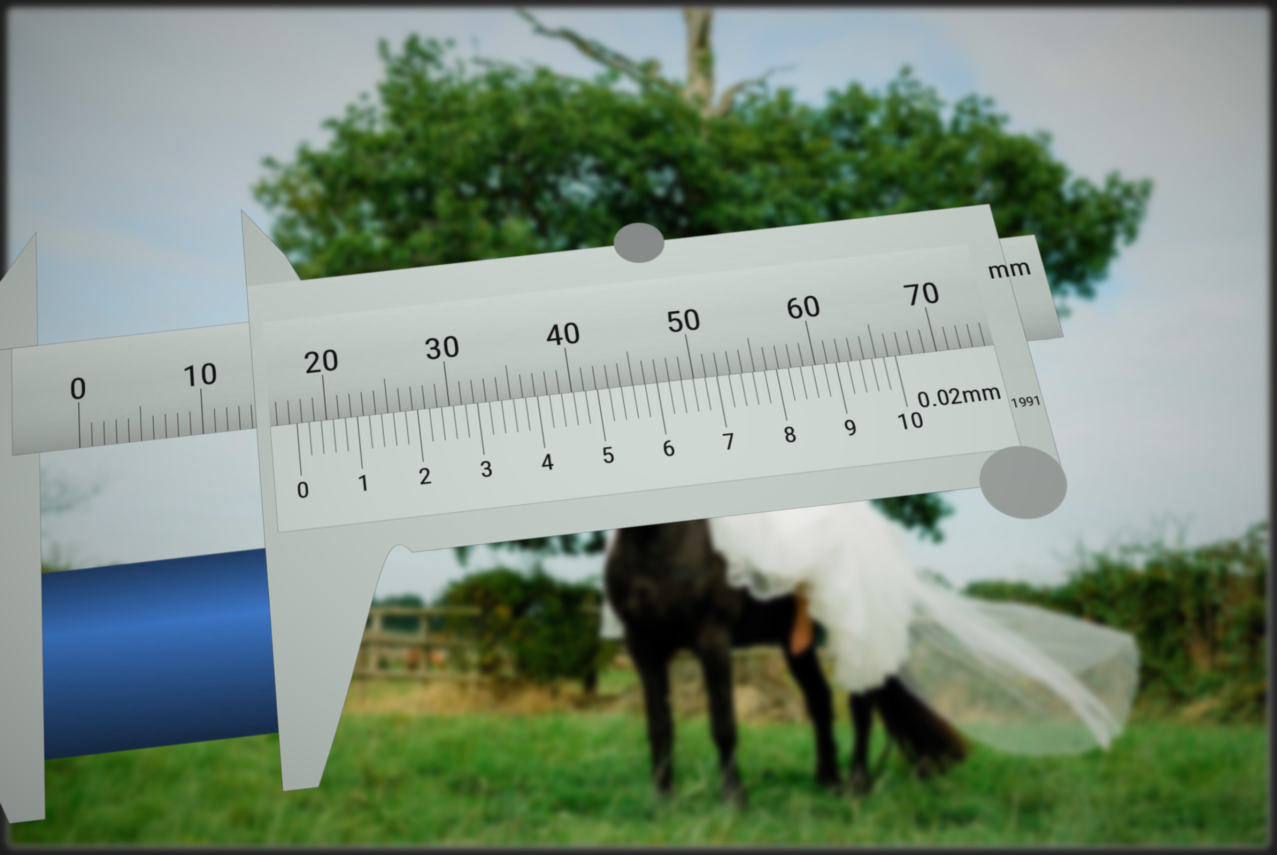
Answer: 17.6 mm
